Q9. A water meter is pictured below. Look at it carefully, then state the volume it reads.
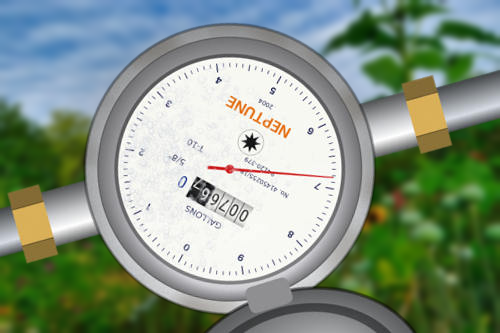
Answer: 76666.8 gal
